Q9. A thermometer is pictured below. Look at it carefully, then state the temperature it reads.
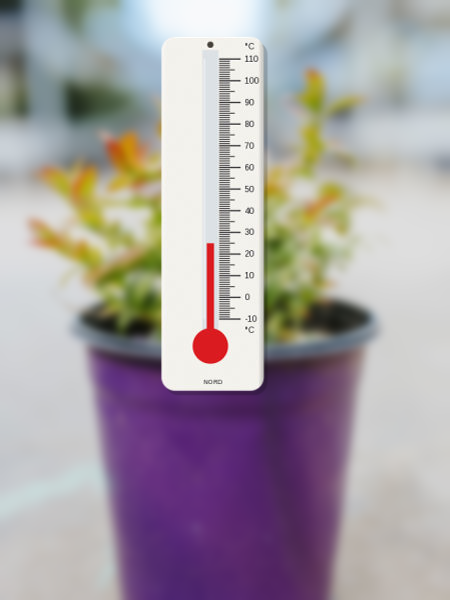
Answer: 25 °C
